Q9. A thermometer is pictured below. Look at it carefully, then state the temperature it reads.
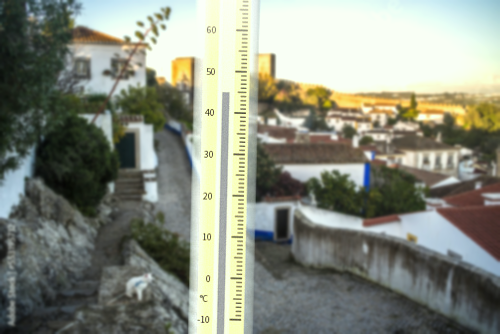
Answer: 45 °C
